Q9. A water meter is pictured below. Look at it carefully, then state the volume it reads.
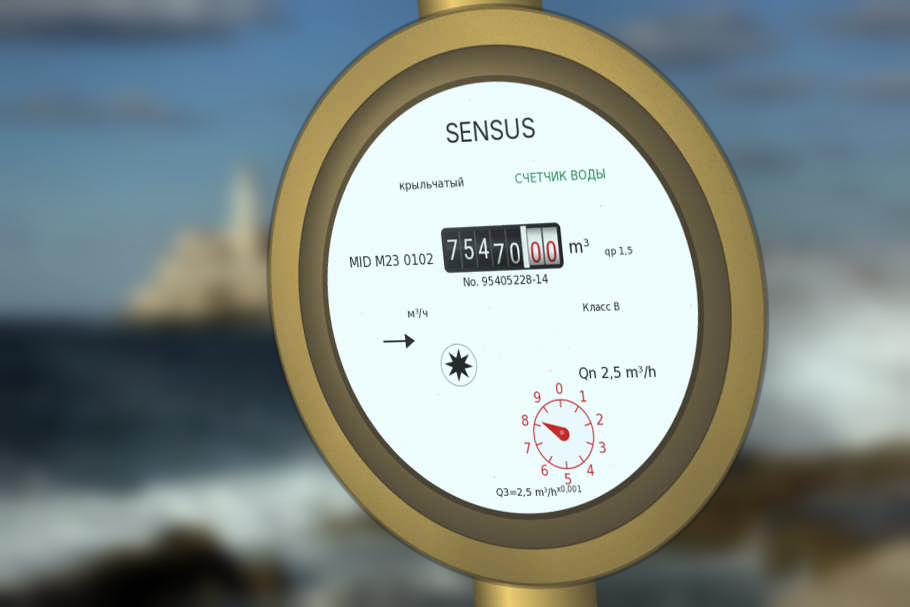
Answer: 75469.998 m³
